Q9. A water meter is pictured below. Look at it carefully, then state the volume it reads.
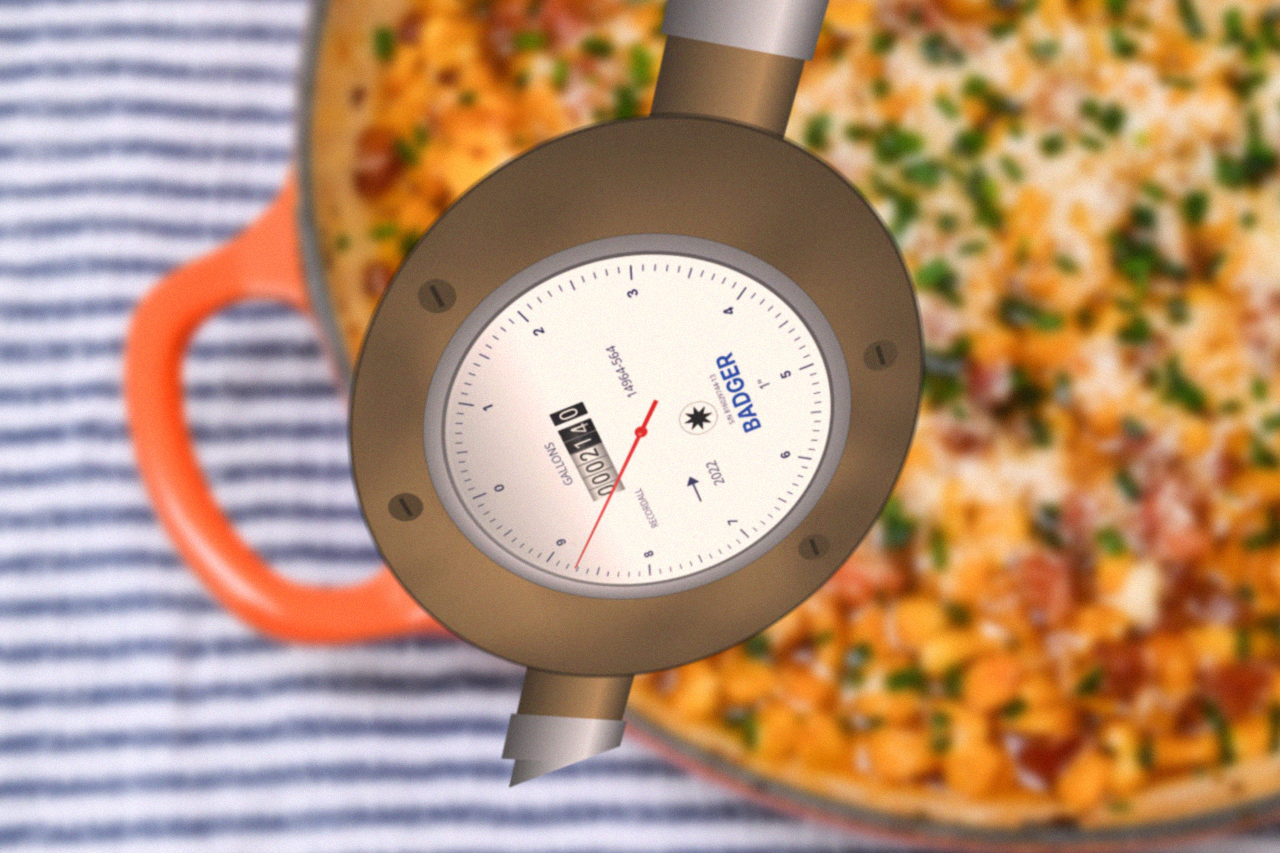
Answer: 2138.7 gal
